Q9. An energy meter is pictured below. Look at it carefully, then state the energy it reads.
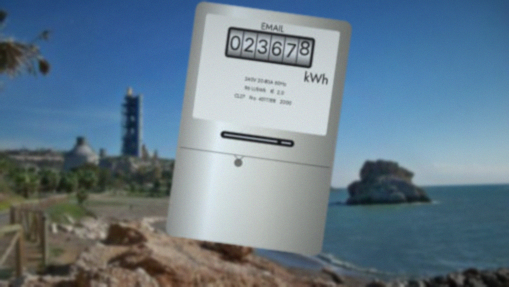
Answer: 23678 kWh
